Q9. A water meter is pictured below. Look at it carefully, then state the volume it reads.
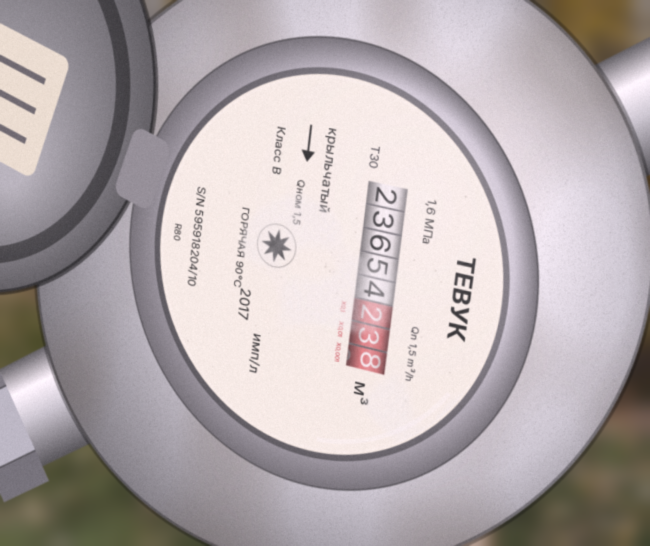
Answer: 23654.238 m³
